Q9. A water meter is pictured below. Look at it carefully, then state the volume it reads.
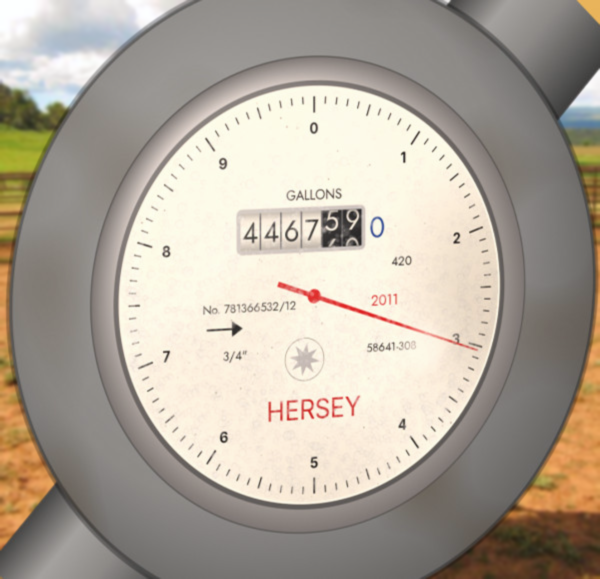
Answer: 4467593.0 gal
